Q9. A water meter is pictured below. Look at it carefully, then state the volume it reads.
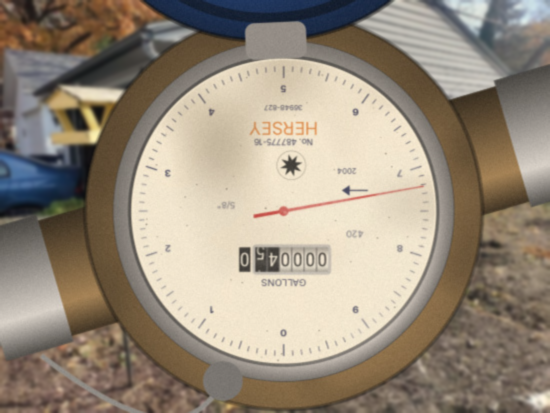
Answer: 447.2 gal
